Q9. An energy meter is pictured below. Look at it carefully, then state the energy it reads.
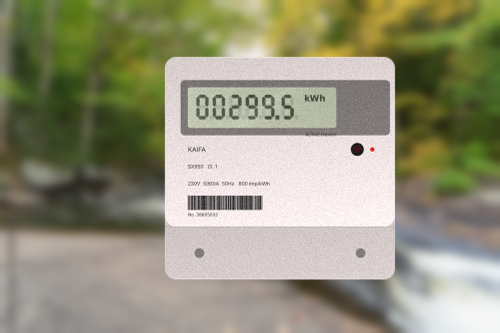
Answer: 299.5 kWh
